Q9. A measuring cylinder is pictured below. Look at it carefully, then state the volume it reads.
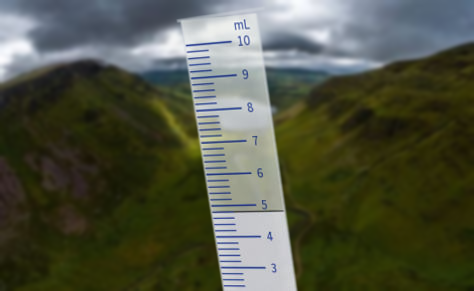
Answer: 4.8 mL
